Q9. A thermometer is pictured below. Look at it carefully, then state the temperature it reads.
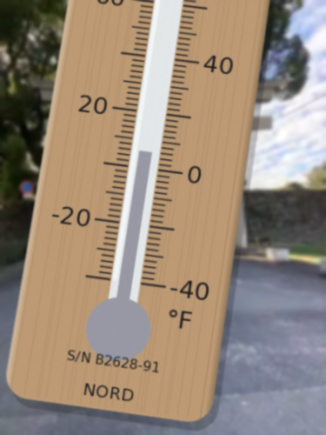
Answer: 6 °F
